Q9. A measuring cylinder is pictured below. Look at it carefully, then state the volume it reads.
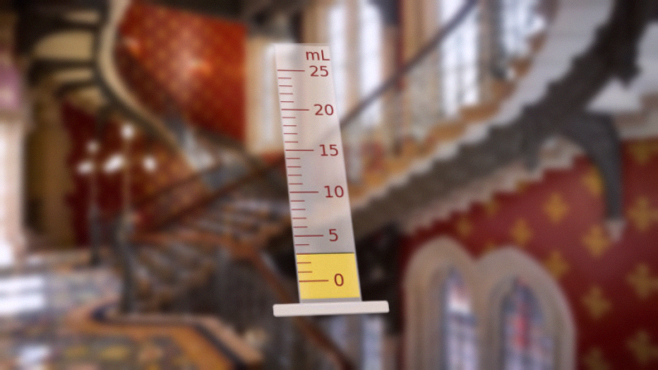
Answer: 3 mL
